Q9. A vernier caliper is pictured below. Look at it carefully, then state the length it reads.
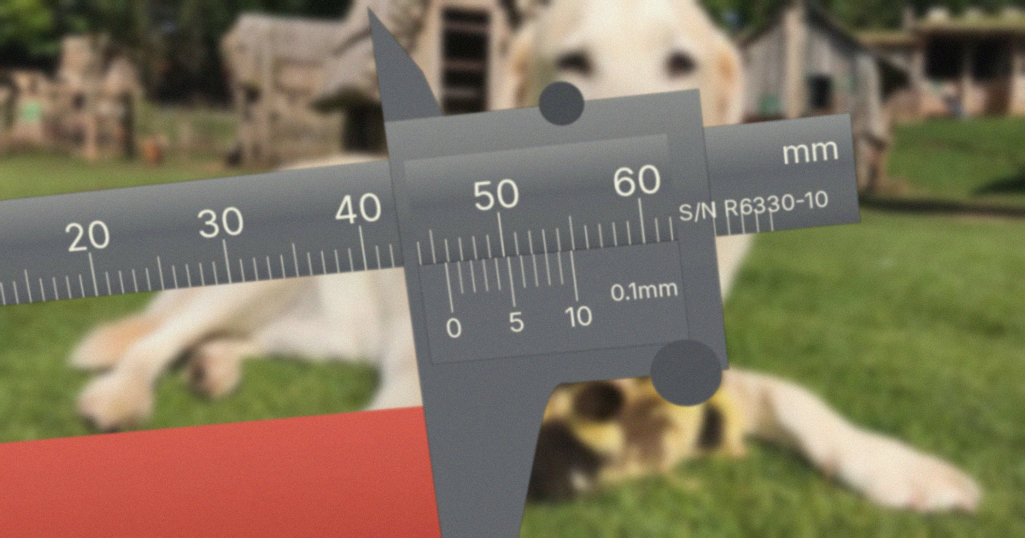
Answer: 45.8 mm
